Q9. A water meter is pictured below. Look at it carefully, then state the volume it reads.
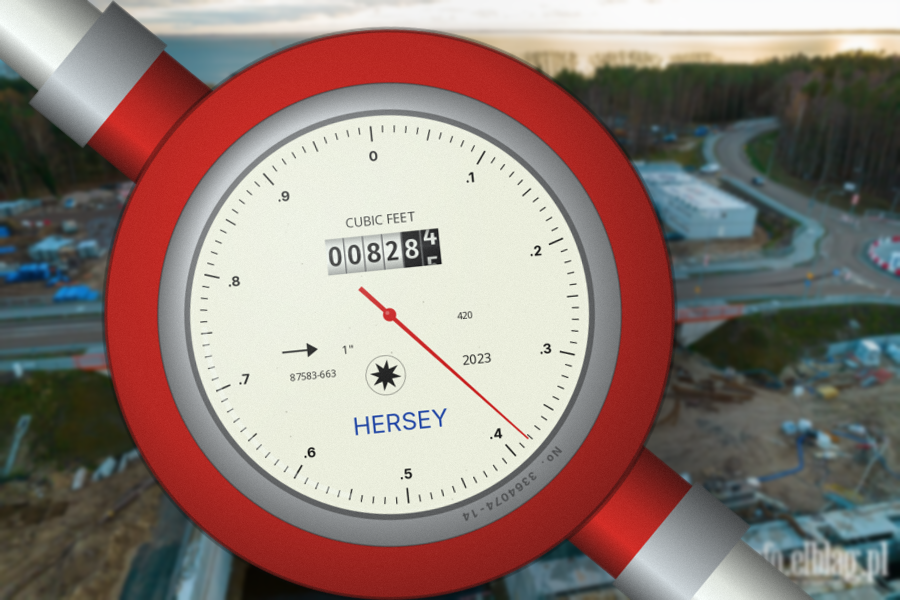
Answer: 8284.38 ft³
